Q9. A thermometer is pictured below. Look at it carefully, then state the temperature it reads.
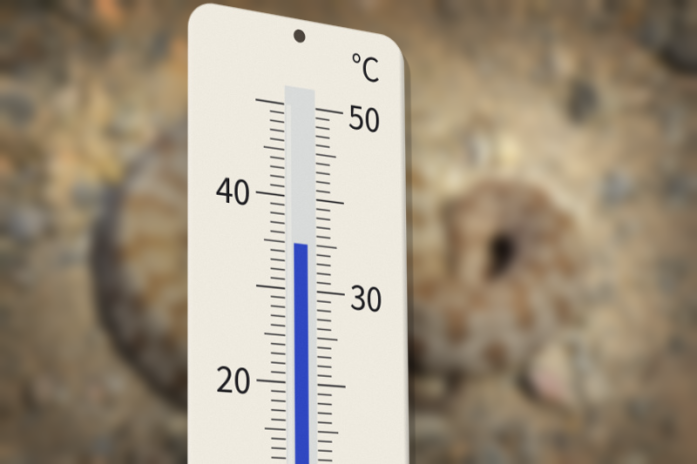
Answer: 35 °C
